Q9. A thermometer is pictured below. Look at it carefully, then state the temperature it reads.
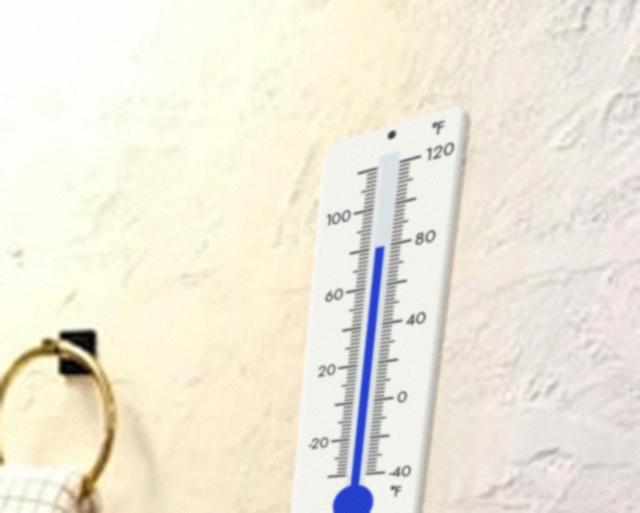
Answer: 80 °F
